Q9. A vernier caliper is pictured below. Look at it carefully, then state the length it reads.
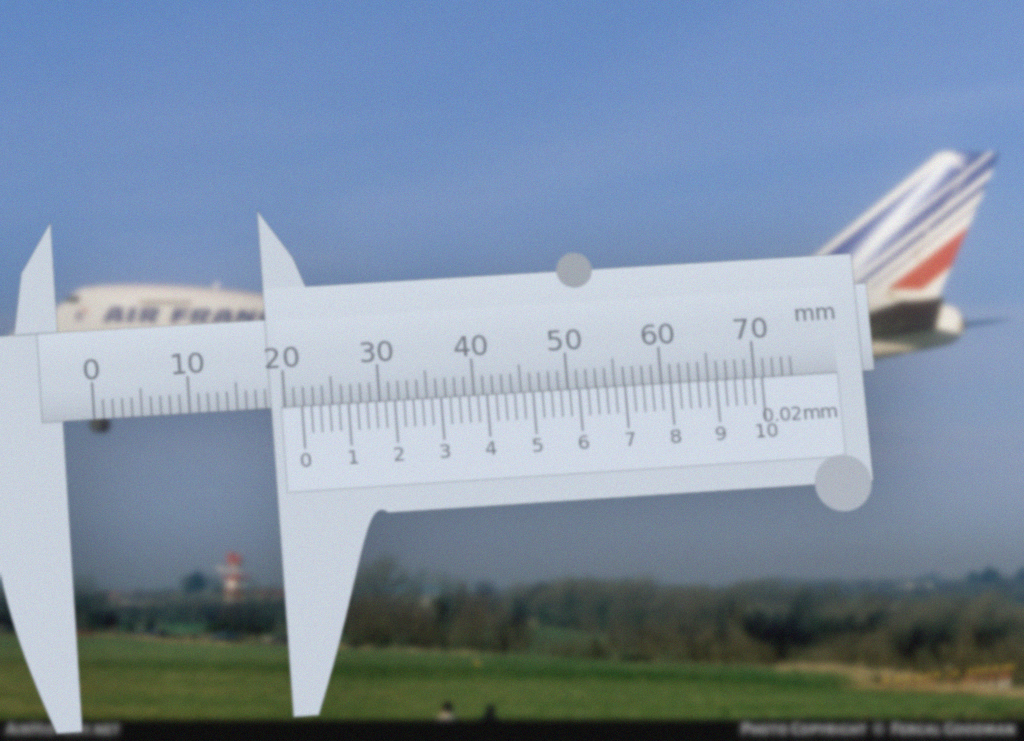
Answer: 21.8 mm
